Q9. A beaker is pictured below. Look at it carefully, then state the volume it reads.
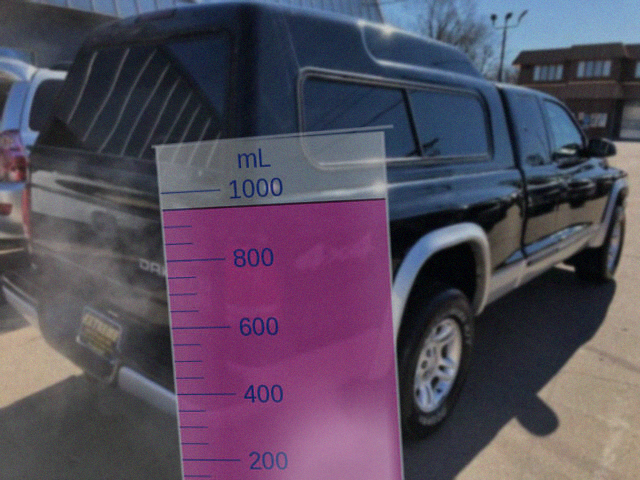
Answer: 950 mL
